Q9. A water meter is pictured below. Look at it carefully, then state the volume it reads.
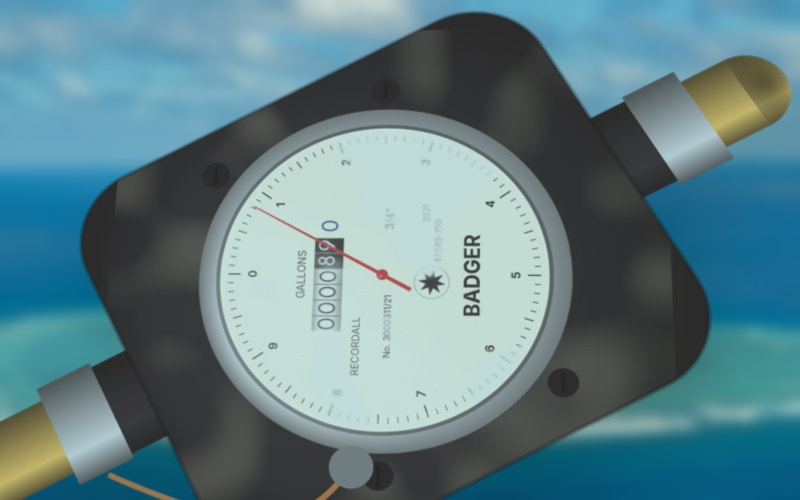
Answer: 890.8 gal
